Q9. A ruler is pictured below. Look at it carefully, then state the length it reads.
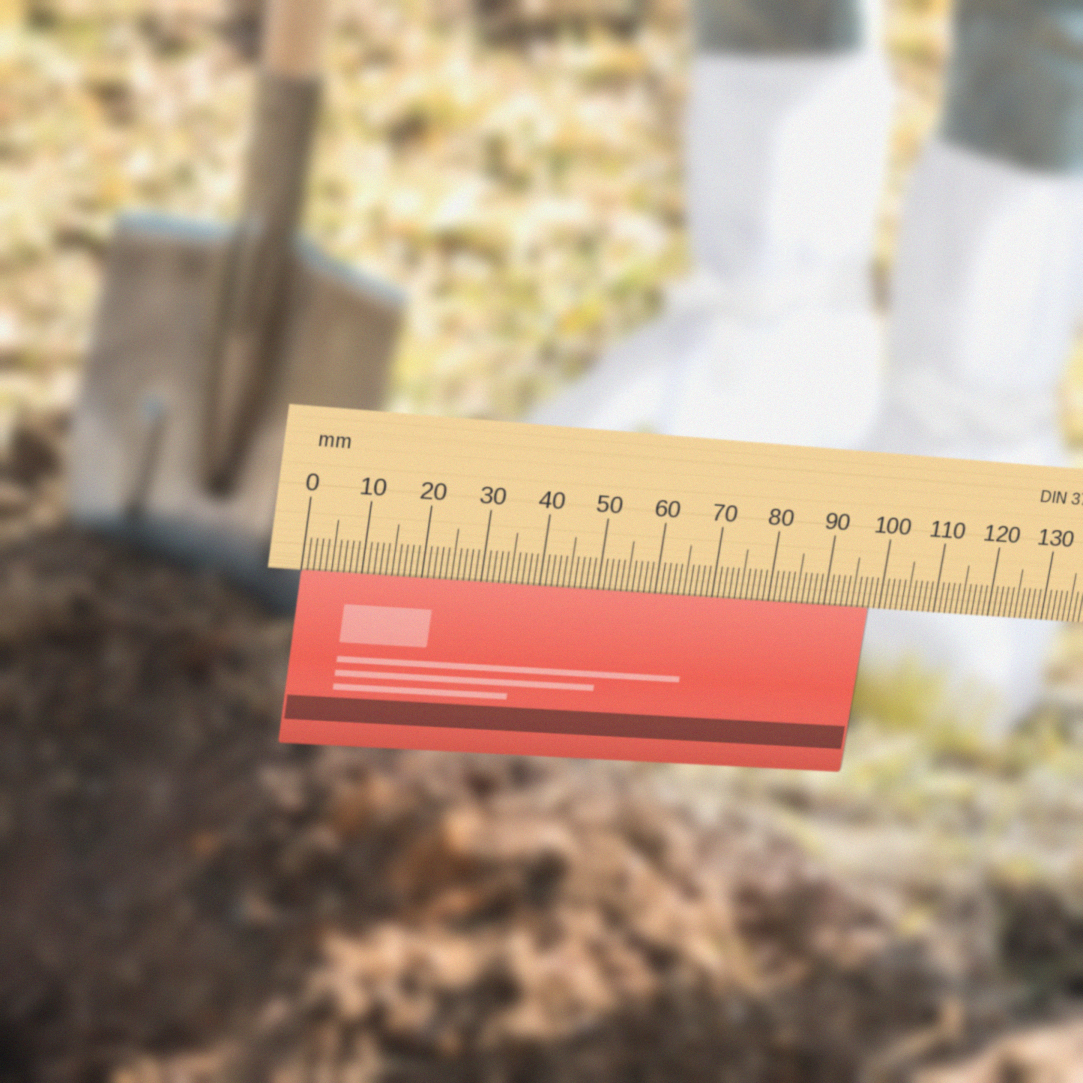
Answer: 98 mm
